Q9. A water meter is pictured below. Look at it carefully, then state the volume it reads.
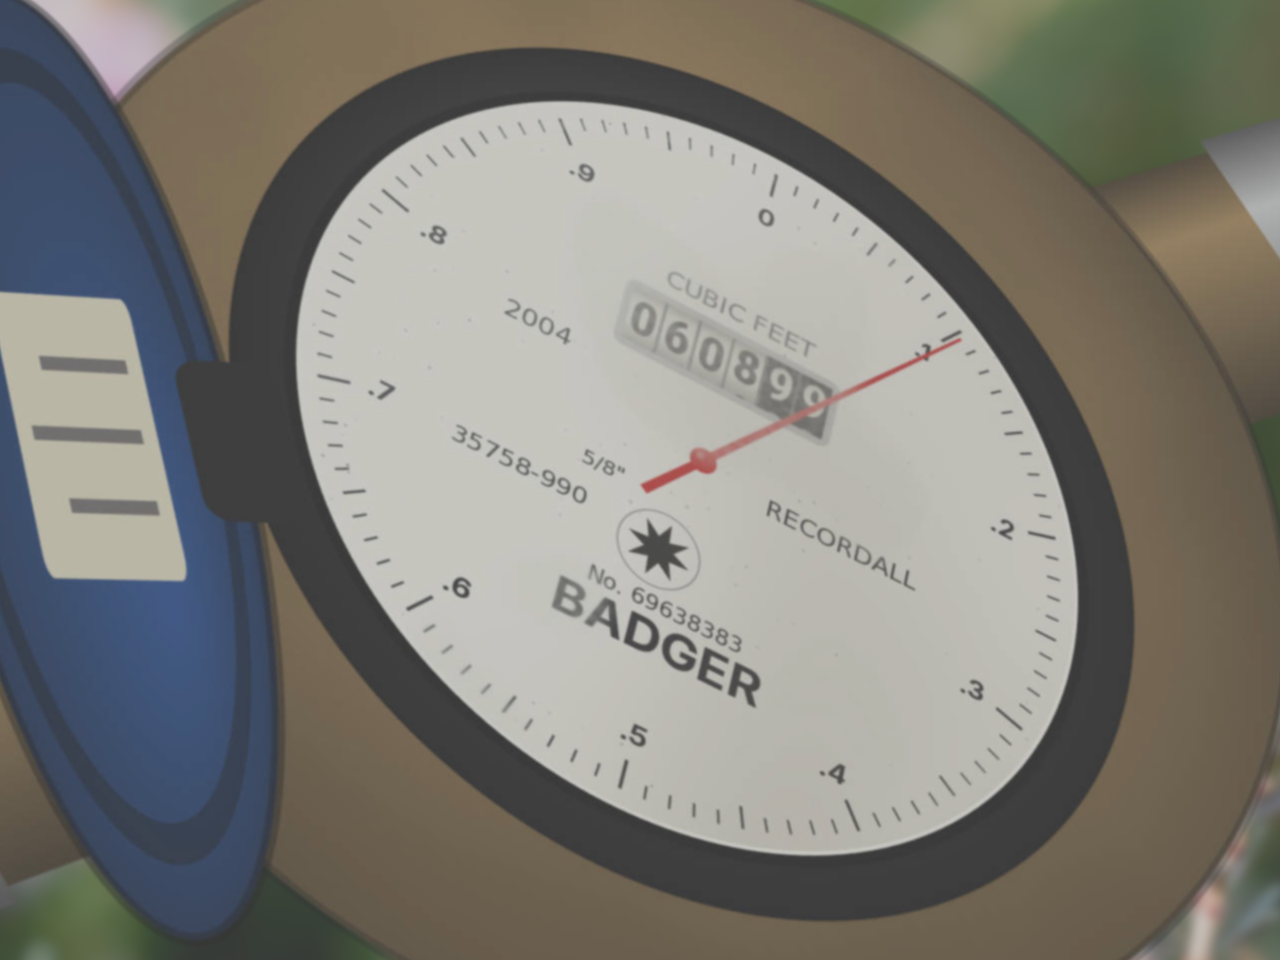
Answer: 60899.10 ft³
